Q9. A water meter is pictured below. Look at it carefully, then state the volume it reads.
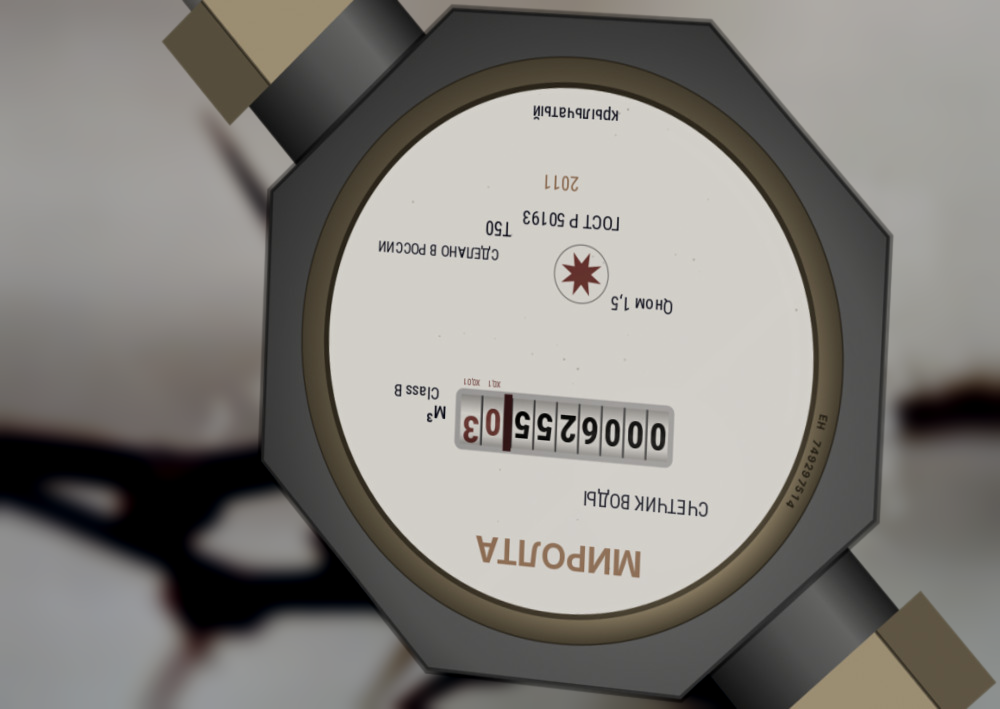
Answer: 6255.03 m³
